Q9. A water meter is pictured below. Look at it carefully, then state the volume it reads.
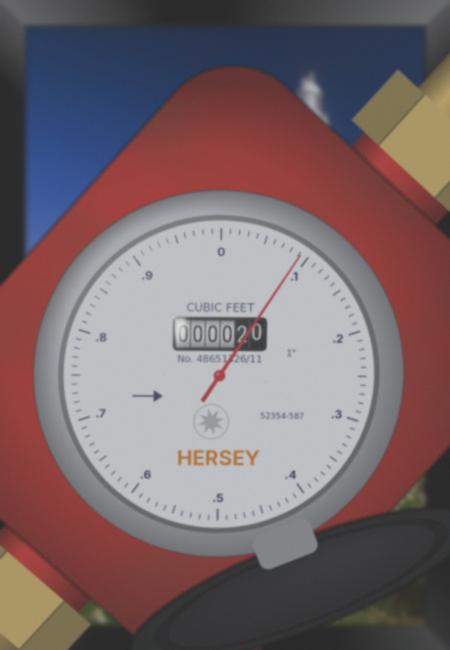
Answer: 20.09 ft³
